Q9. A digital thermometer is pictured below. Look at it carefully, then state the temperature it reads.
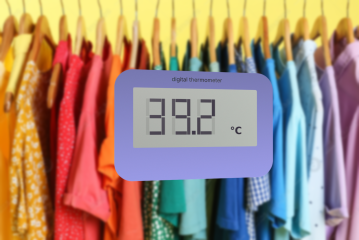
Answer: 39.2 °C
